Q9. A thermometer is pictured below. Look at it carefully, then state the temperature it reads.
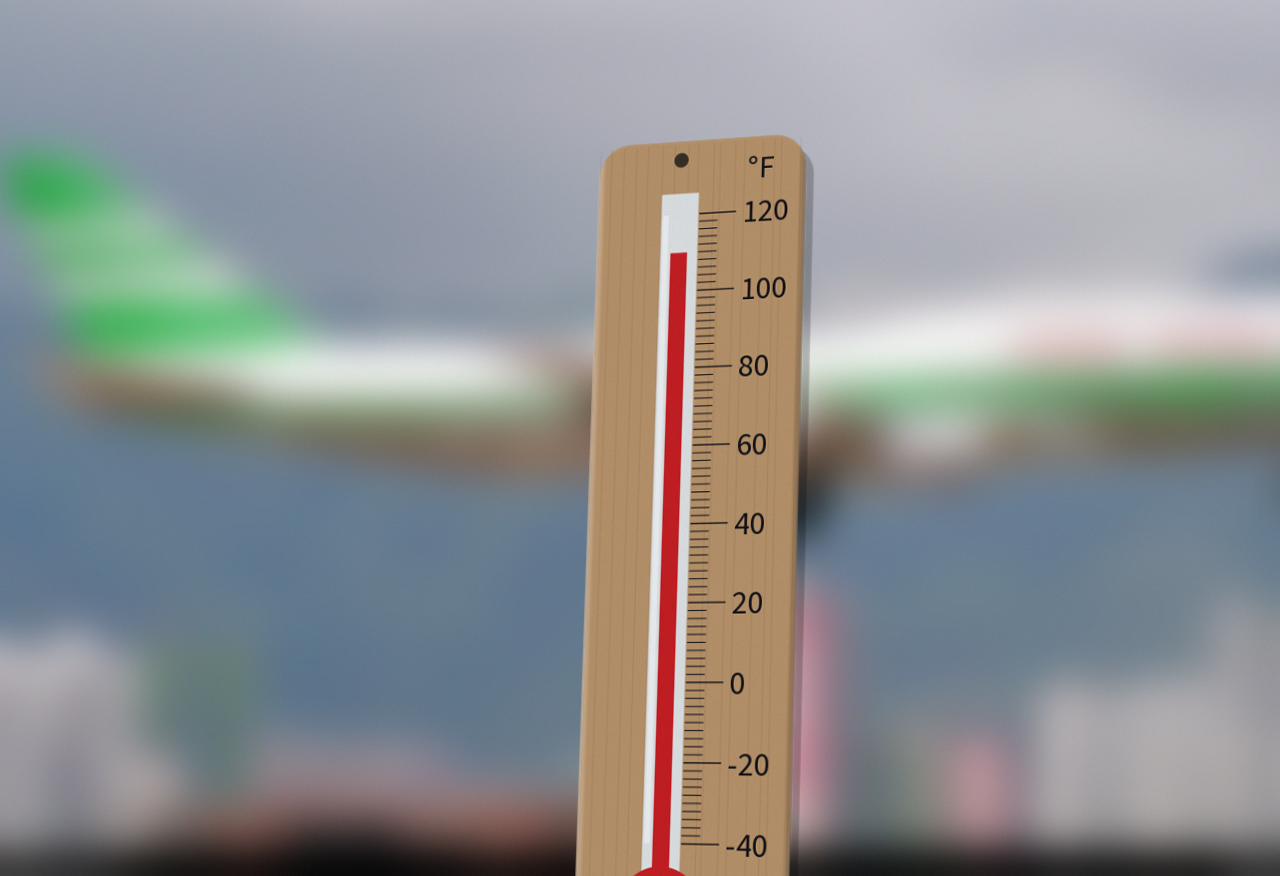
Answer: 110 °F
